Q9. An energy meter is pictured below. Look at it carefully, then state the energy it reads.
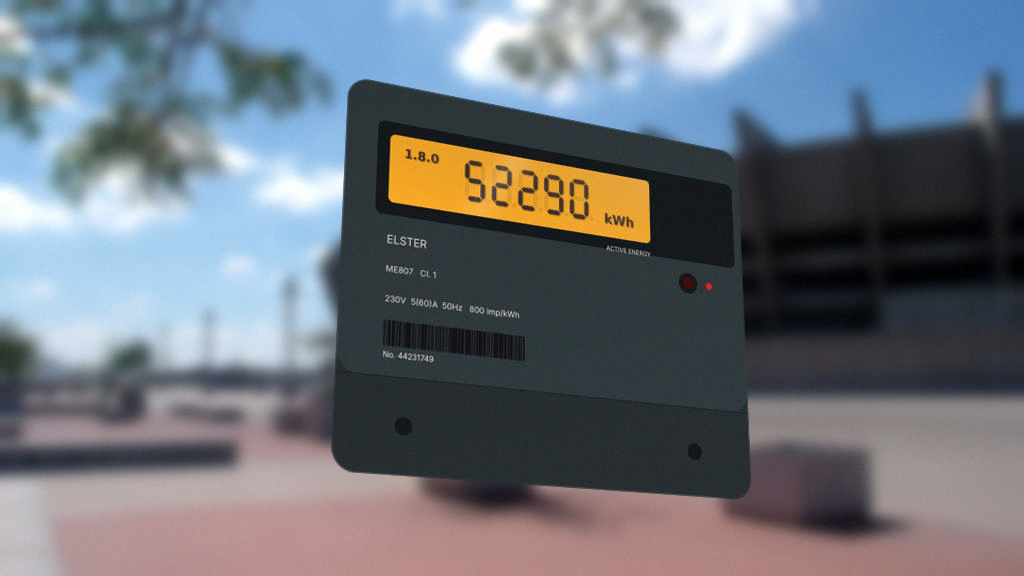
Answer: 52290 kWh
